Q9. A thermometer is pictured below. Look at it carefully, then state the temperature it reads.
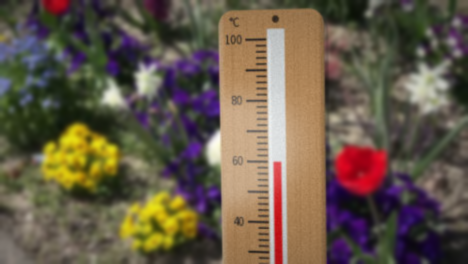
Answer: 60 °C
